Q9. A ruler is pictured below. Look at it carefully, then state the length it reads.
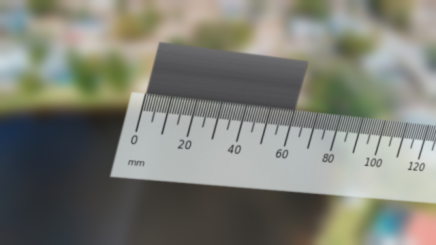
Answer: 60 mm
